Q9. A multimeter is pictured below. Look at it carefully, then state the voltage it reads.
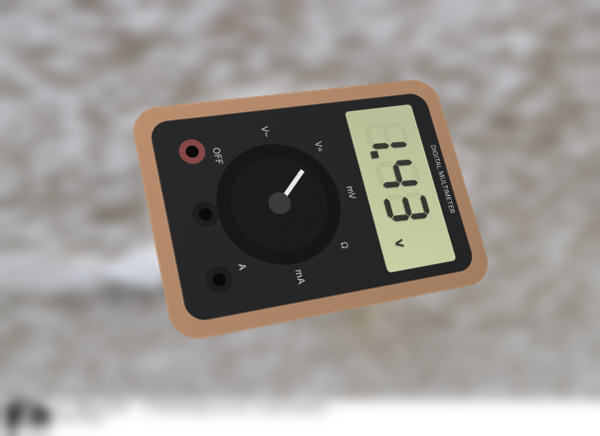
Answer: 1.43 V
